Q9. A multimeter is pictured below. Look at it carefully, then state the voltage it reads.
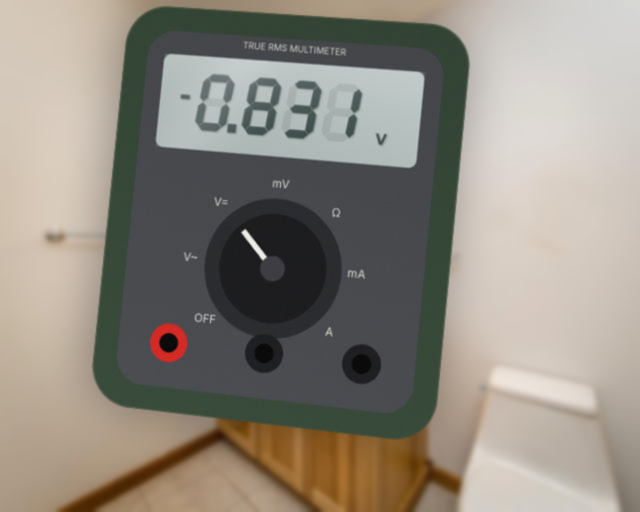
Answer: -0.831 V
